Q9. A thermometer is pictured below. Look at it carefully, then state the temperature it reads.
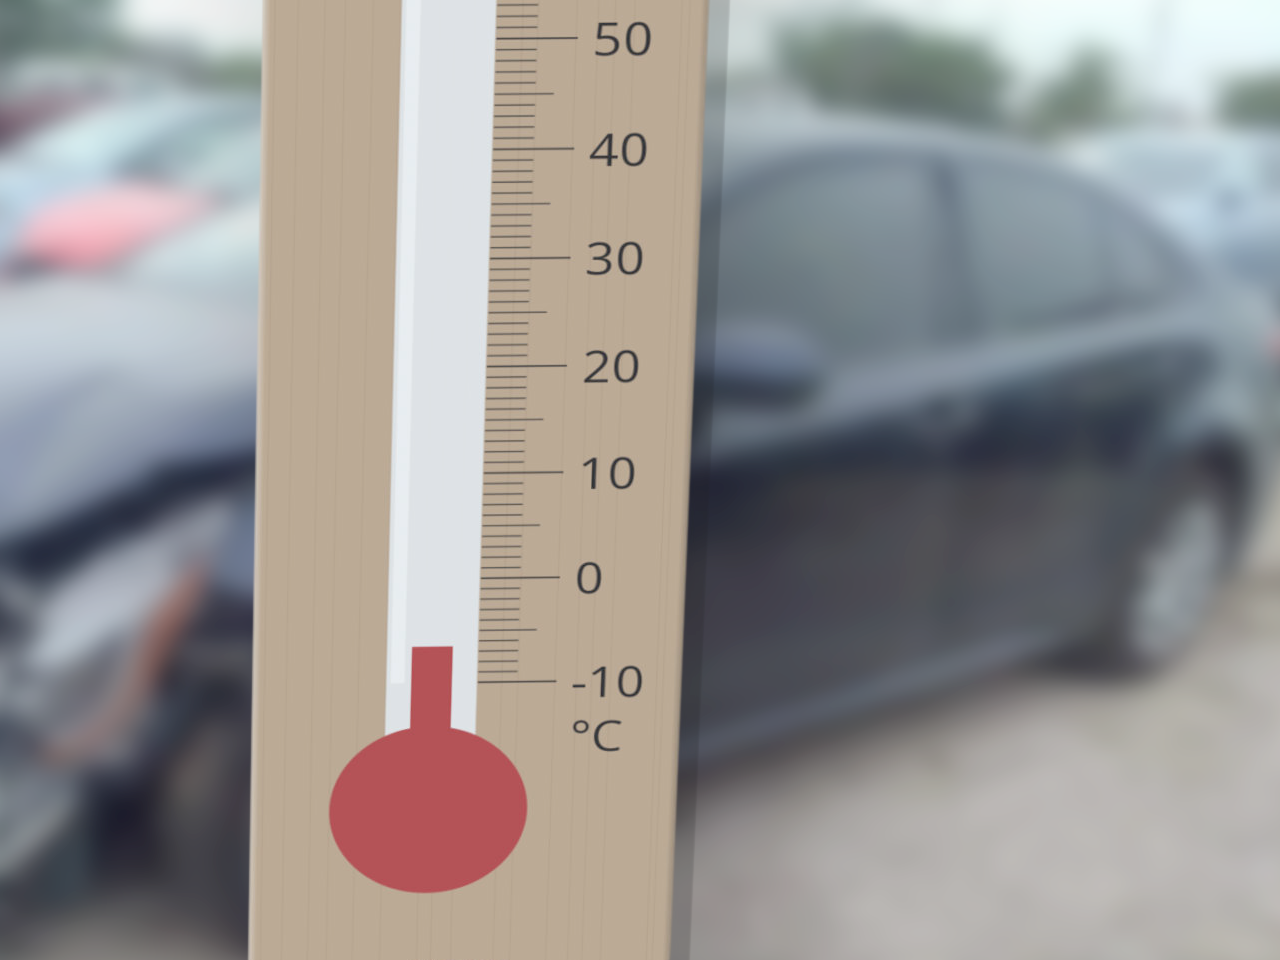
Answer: -6.5 °C
